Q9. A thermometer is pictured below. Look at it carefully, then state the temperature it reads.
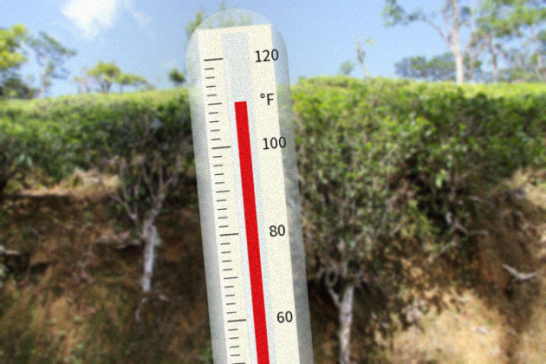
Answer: 110 °F
